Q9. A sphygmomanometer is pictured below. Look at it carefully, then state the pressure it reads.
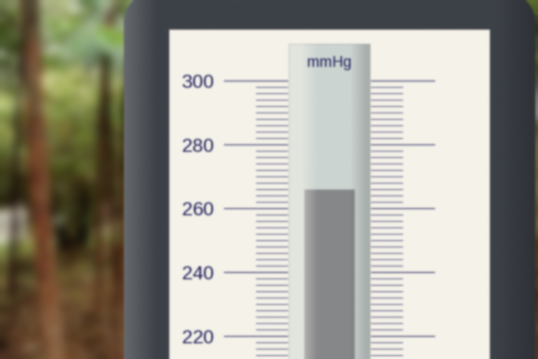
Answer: 266 mmHg
